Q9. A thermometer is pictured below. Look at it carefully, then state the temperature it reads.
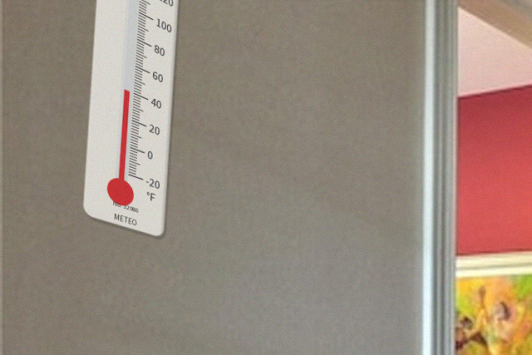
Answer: 40 °F
